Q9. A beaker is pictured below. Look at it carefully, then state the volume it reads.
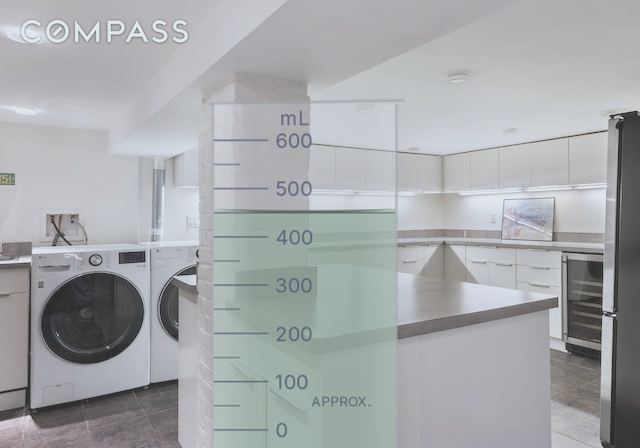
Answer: 450 mL
